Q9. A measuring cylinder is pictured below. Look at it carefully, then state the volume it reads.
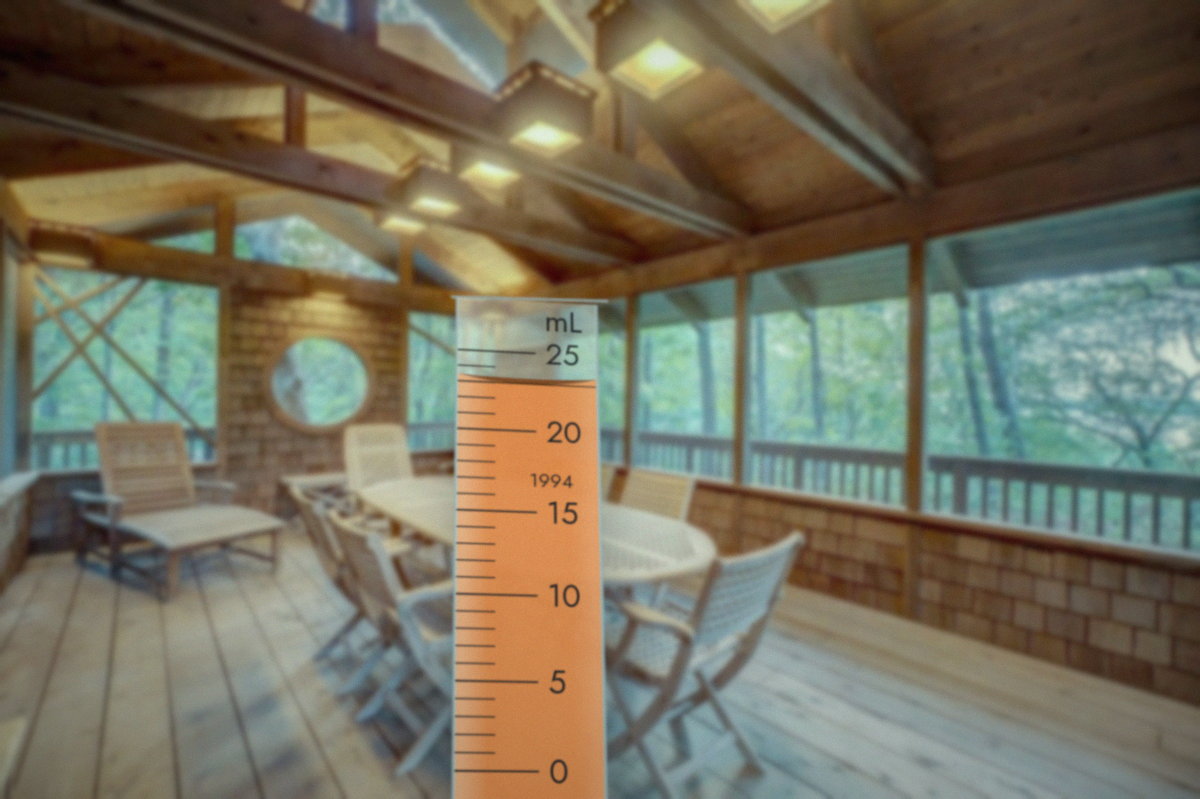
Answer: 23 mL
